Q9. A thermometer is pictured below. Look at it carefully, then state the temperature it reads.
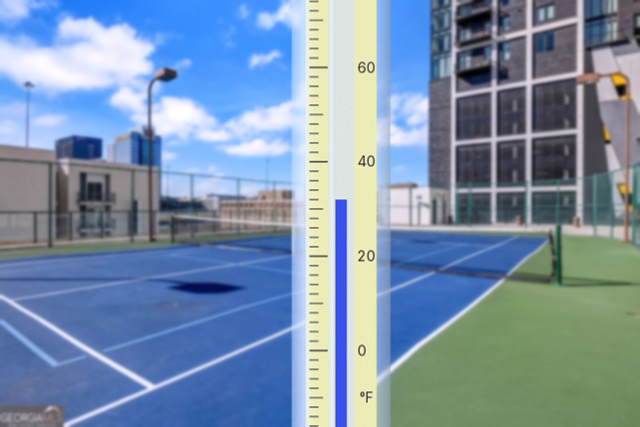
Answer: 32 °F
